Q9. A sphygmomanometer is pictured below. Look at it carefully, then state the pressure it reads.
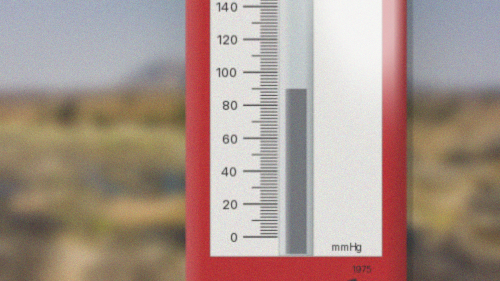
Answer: 90 mmHg
